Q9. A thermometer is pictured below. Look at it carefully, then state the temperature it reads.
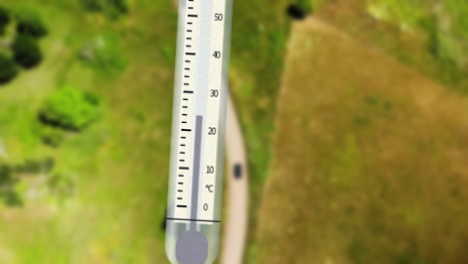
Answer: 24 °C
